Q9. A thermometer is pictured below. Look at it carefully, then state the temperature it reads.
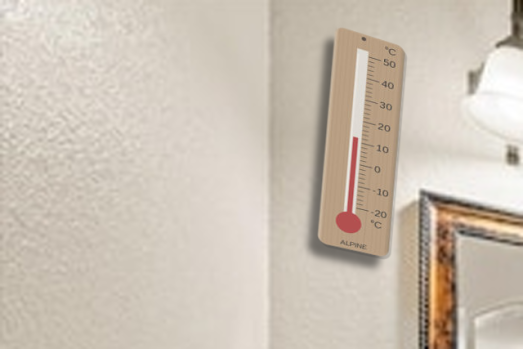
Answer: 12 °C
